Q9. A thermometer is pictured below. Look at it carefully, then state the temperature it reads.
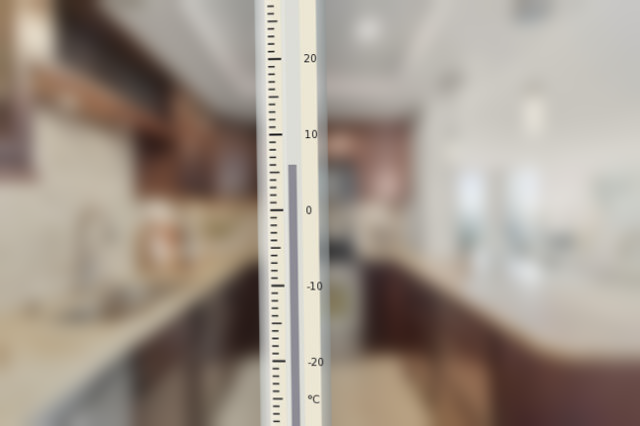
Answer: 6 °C
